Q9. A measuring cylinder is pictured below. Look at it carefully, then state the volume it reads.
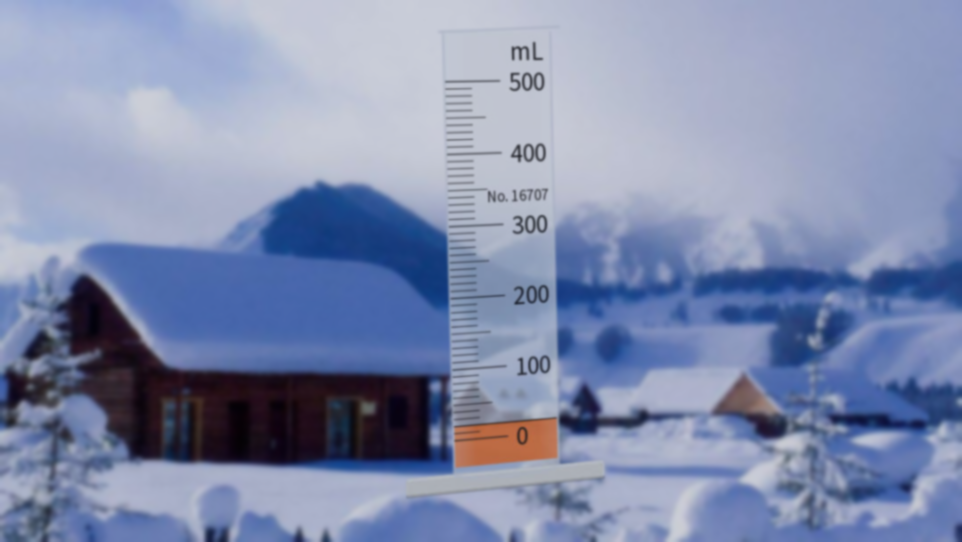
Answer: 20 mL
